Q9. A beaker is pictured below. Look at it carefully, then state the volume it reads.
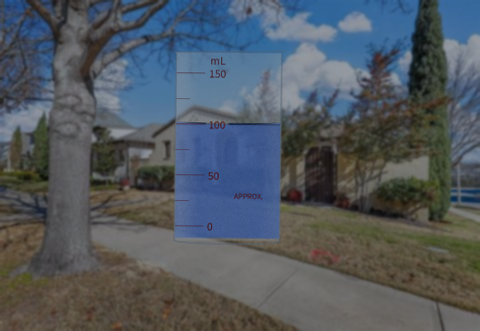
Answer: 100 mL
